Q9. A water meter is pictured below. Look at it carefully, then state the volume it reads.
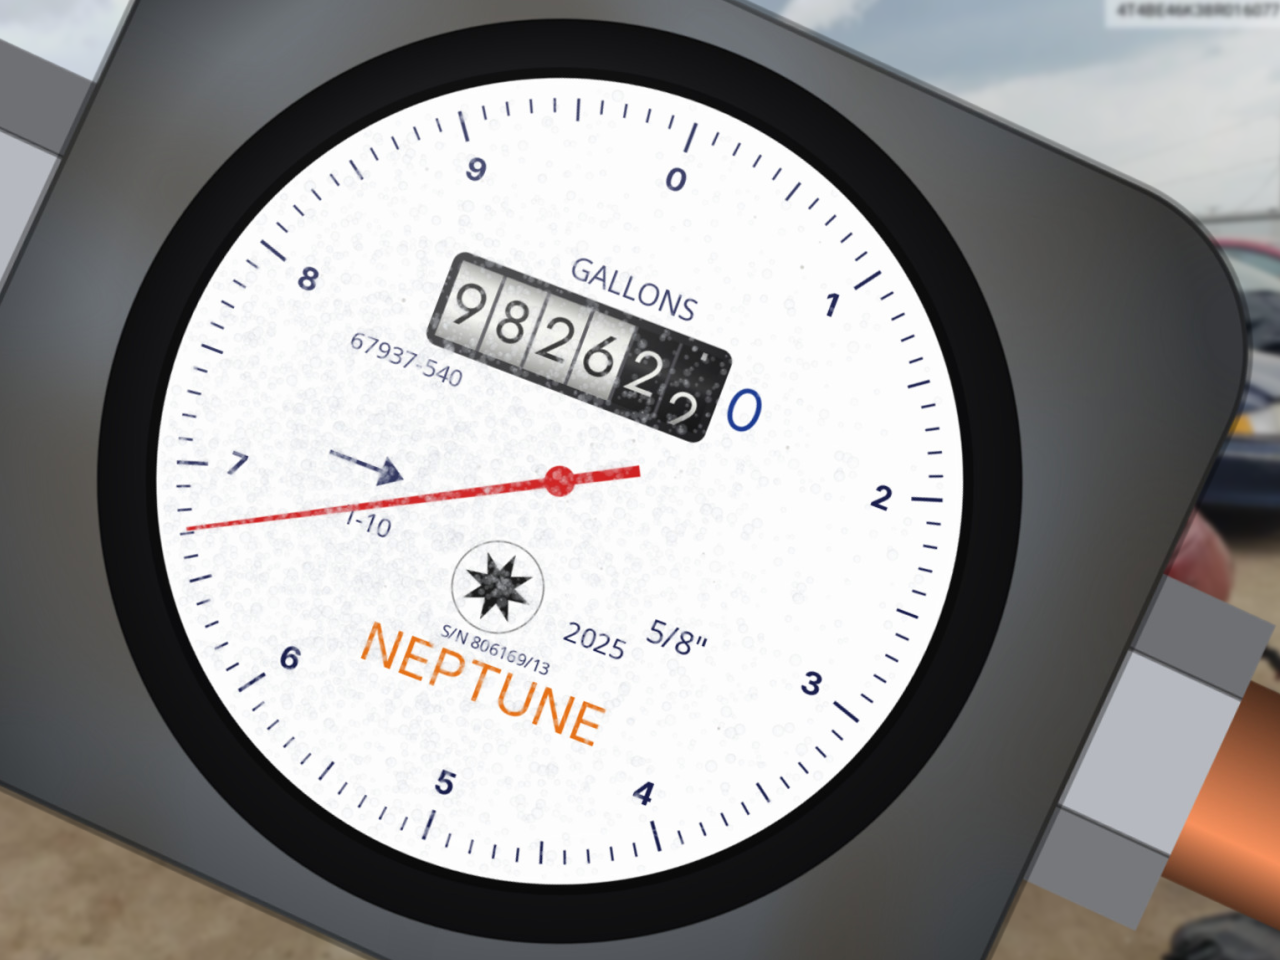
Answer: 9826216.7 gal
